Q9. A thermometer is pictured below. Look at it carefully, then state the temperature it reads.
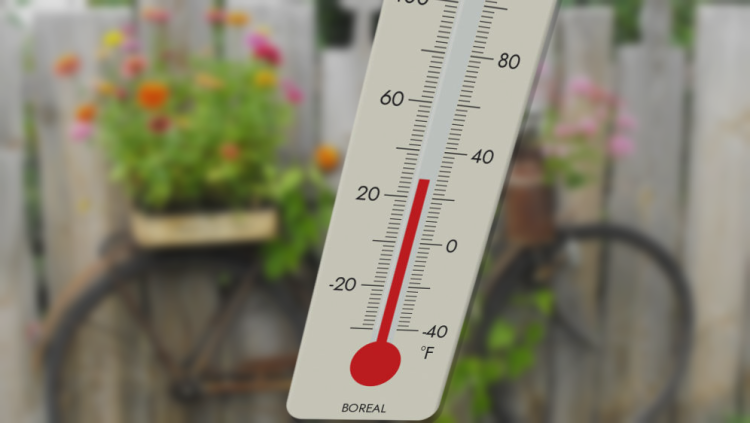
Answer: 28 °F
